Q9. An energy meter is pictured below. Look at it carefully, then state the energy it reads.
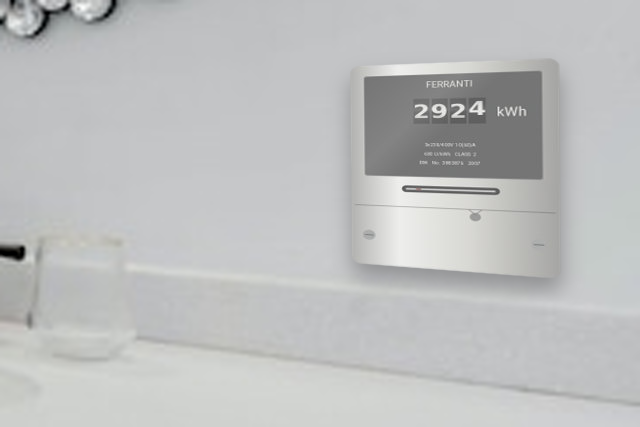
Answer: 2924 kWh
